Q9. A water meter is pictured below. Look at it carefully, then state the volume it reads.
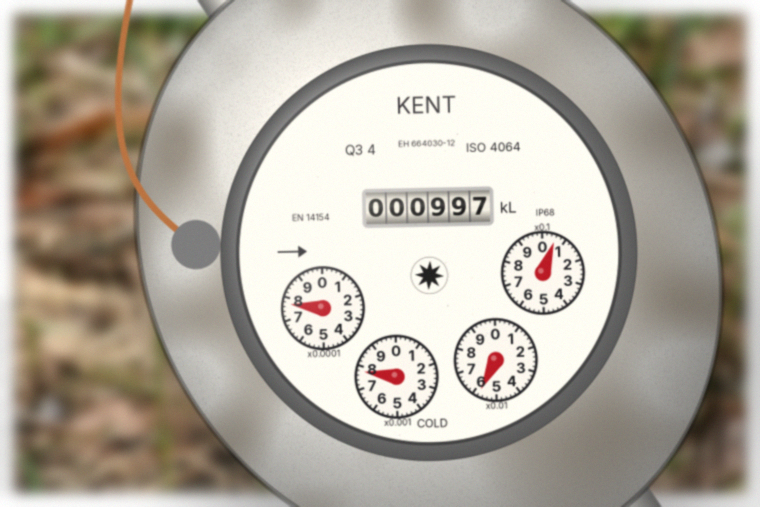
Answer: 997.0577 kL
